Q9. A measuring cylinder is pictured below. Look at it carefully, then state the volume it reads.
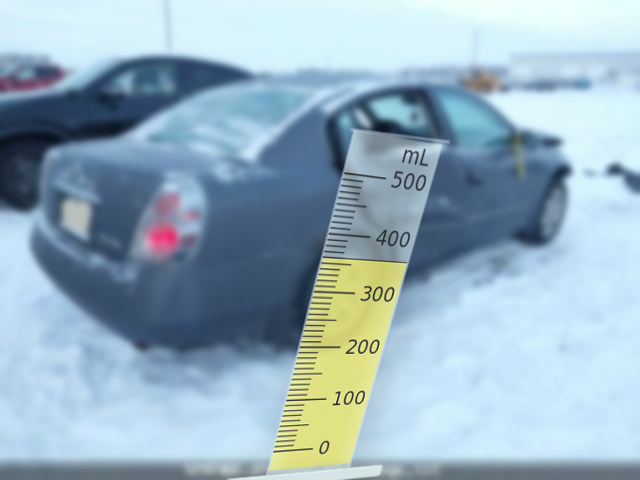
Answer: 360 mL
